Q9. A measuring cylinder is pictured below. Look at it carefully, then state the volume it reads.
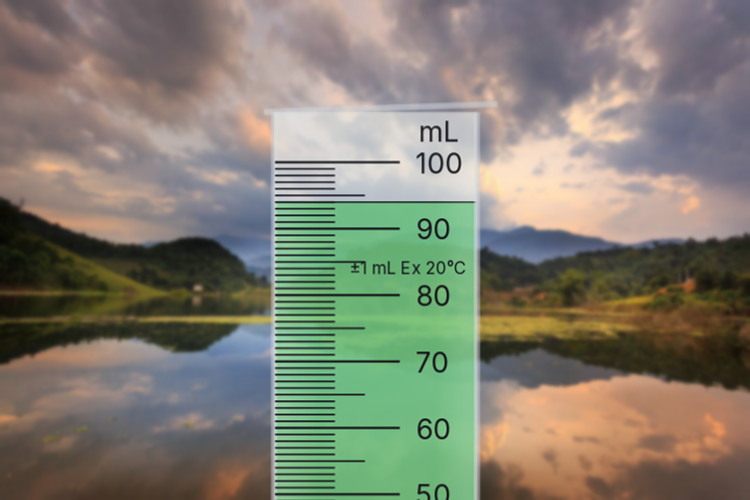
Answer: 94 mL
